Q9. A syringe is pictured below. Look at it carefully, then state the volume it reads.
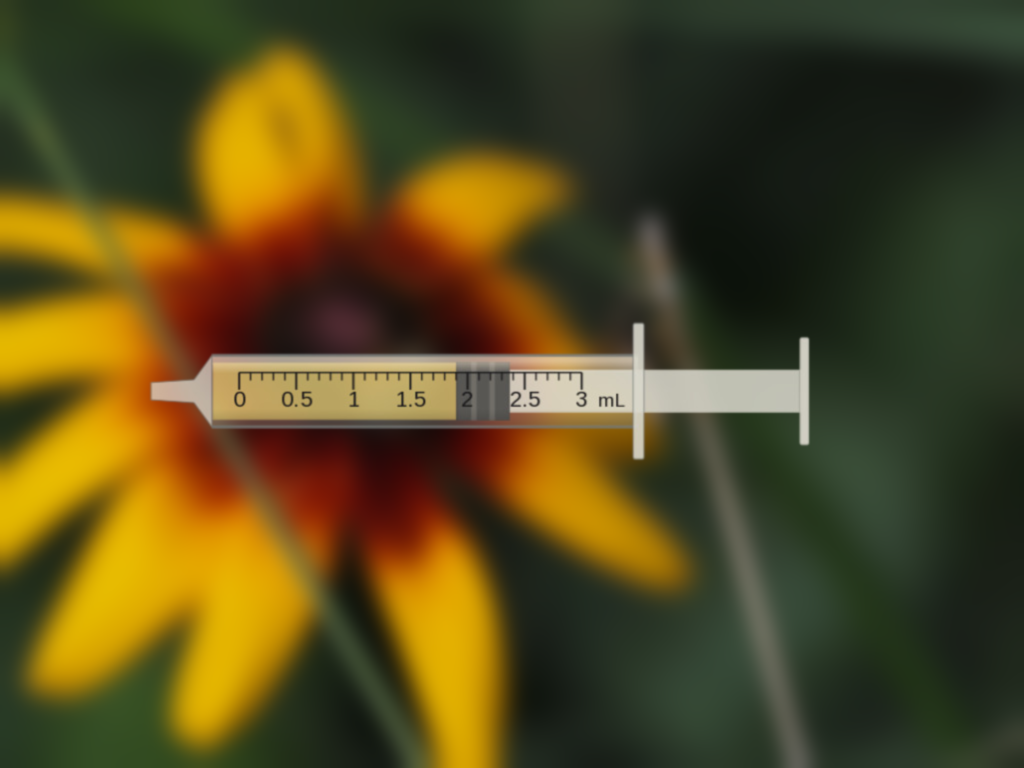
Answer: 1.9 mL
